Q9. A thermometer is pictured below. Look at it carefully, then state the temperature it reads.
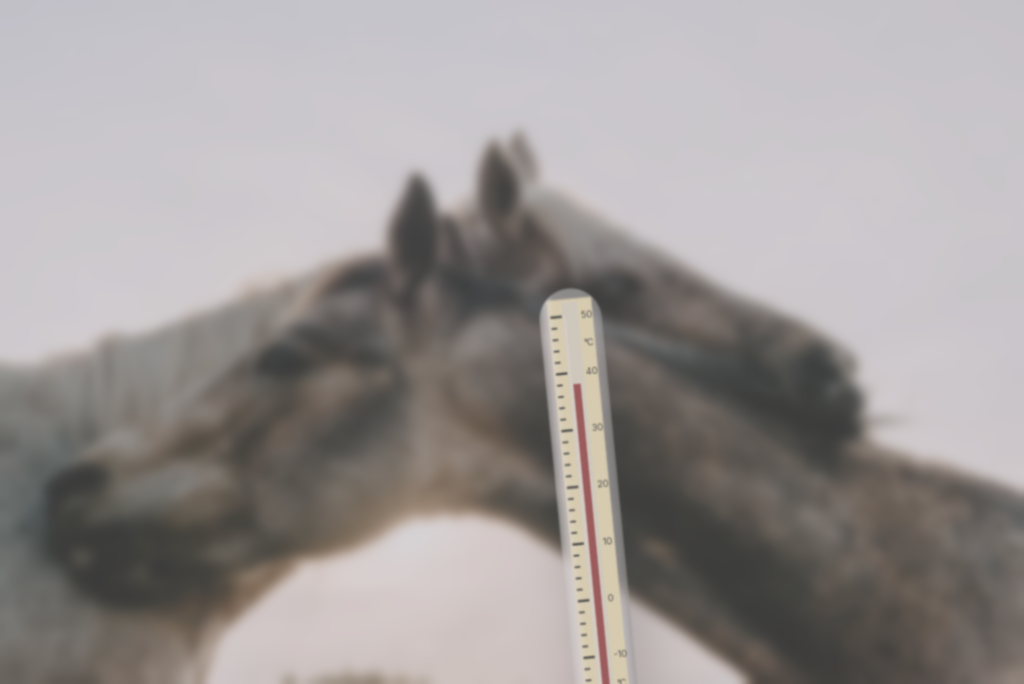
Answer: 38 °C
